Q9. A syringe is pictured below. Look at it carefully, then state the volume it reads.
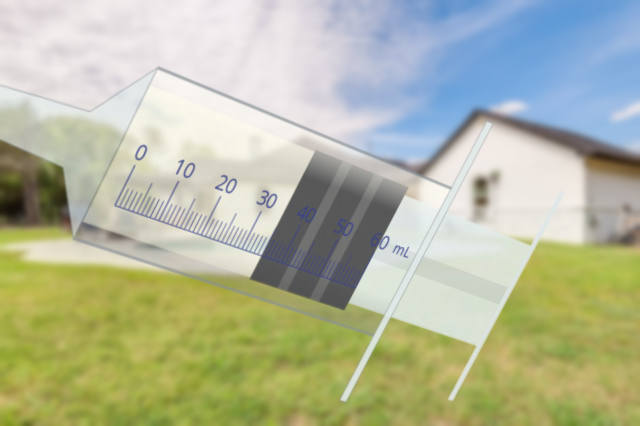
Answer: 35 mL
